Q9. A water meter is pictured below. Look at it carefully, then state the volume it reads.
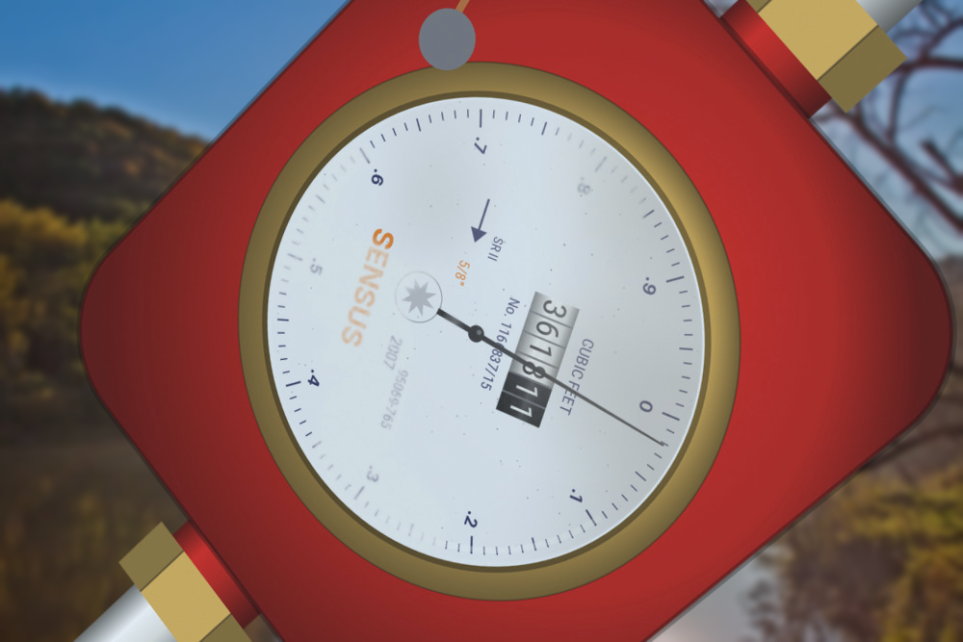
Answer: 361811.02 ft³
